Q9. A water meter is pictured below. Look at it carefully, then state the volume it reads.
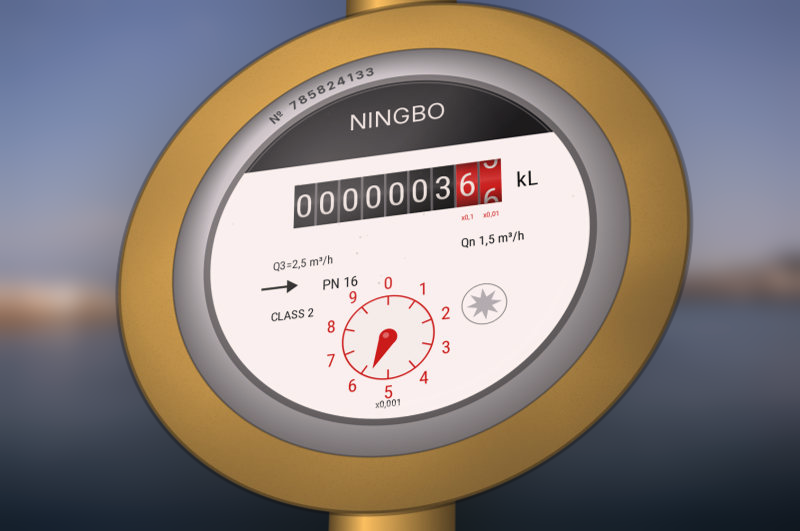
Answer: 3.655 kL
